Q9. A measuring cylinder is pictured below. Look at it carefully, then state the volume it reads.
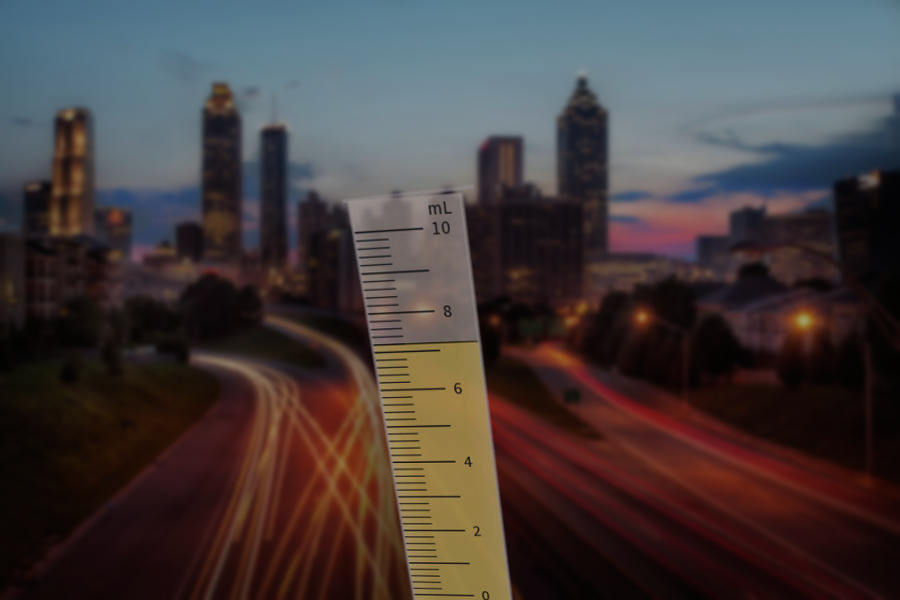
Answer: 7.2 mL
